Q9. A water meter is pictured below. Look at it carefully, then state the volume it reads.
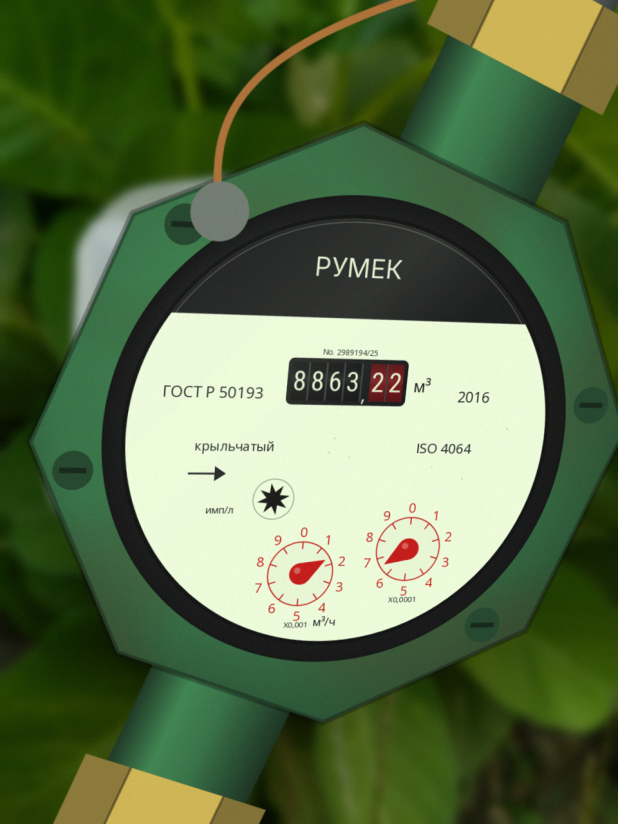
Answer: 8863.2216 m³
